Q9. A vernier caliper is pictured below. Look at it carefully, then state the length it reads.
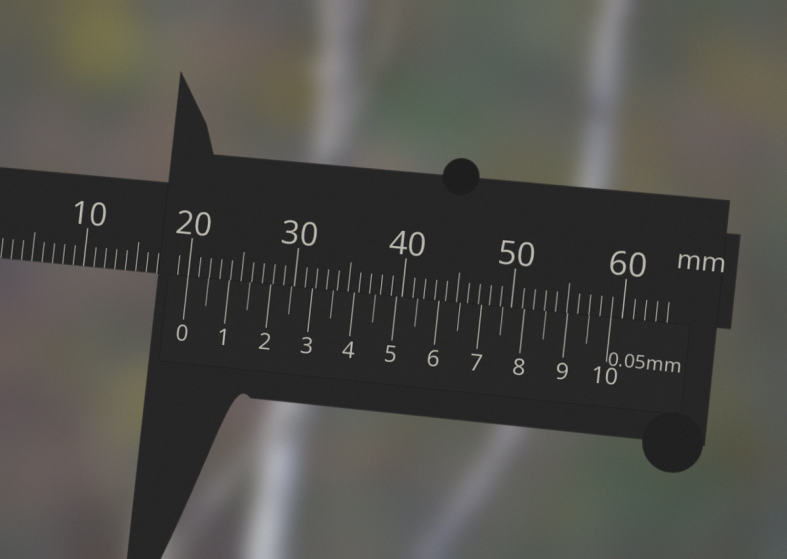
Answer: 20.0 mm
